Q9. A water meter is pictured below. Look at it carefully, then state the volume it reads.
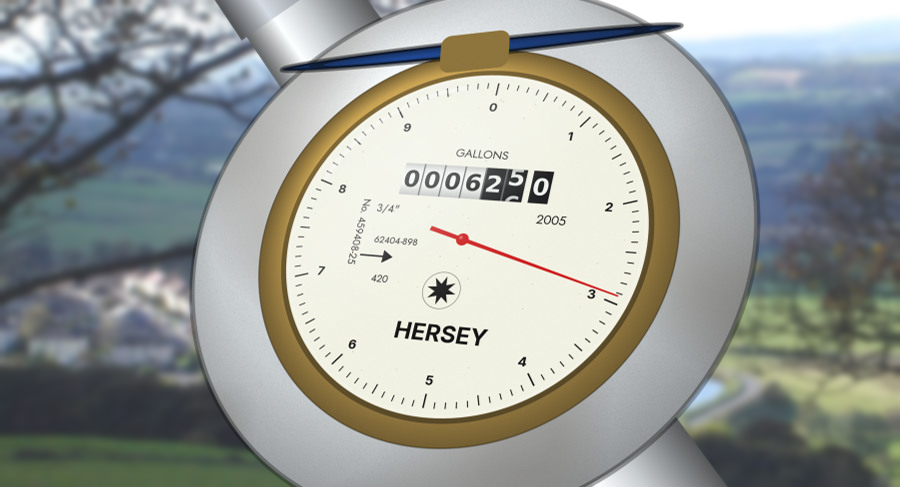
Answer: 6252.9 gal
